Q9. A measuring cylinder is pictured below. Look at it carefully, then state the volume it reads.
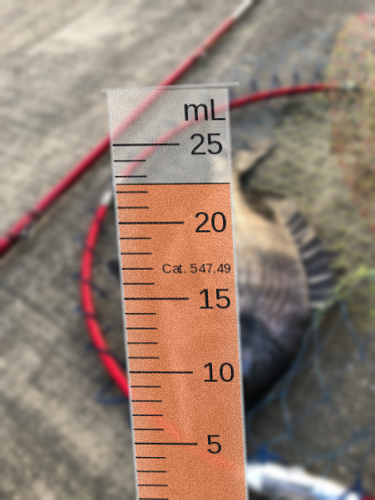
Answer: 22.5 mL
